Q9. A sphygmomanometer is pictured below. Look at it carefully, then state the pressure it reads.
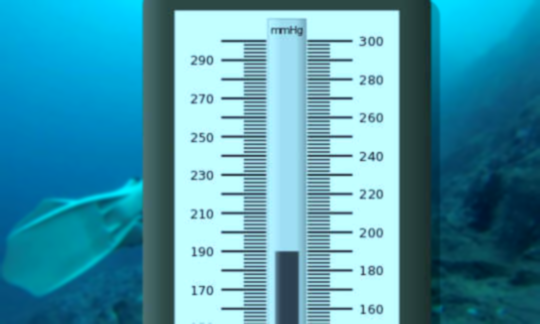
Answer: 190 mmHg
